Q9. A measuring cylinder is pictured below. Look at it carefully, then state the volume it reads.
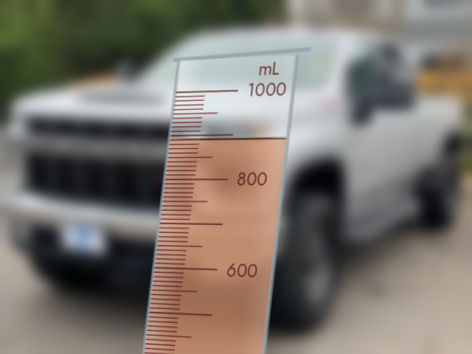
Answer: 890 mL
